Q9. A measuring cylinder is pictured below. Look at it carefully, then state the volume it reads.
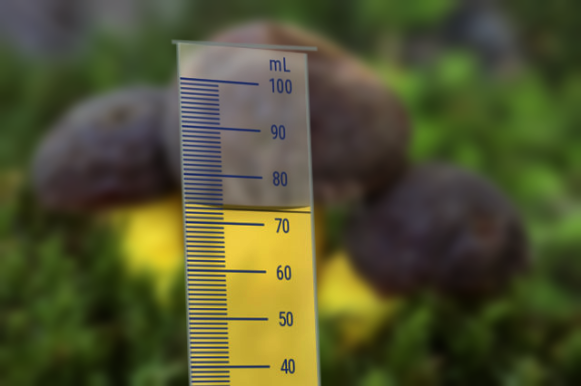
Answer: 73 mL
